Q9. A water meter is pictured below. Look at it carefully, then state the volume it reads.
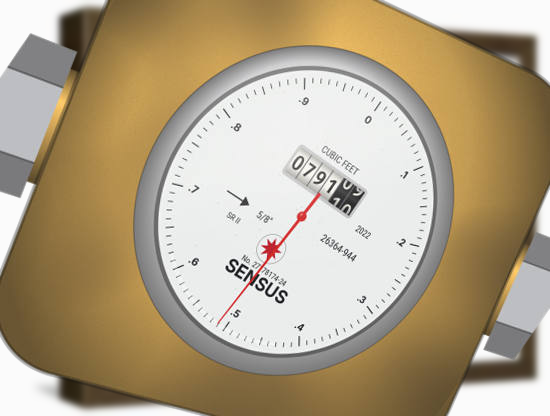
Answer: 79109.51 ft³
